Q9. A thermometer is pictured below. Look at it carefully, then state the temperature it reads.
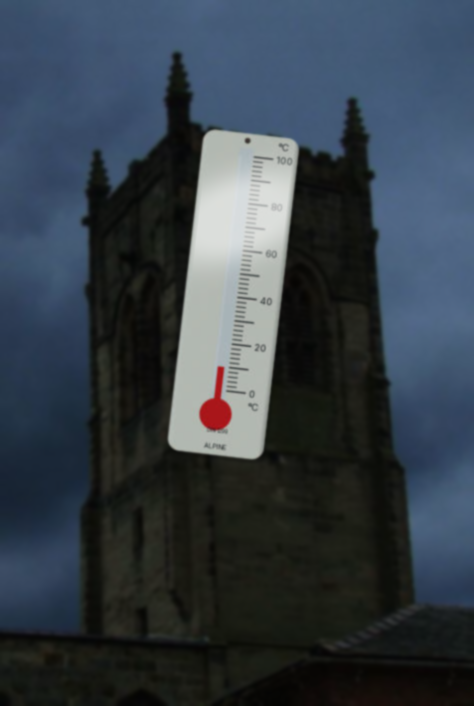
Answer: 10 °C
